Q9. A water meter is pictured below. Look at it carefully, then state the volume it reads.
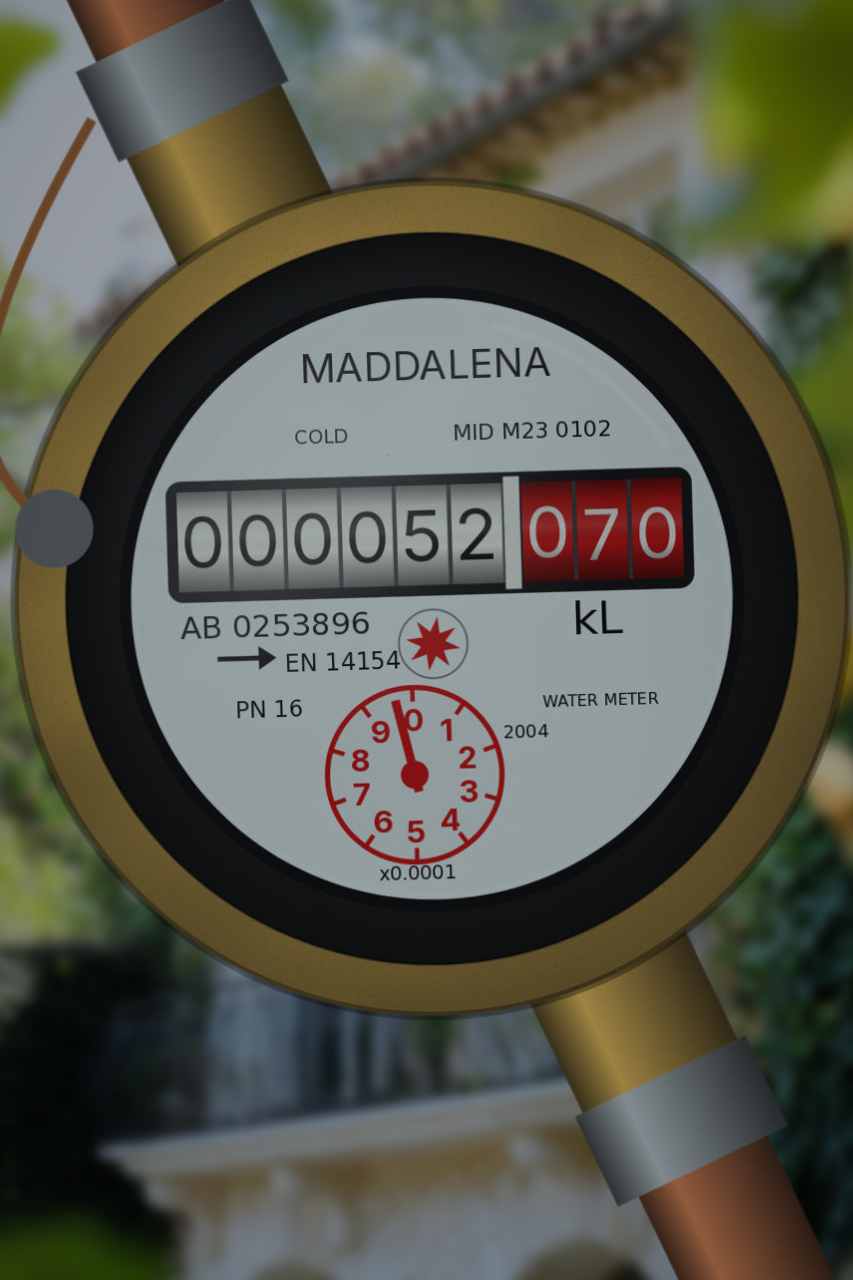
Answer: 52.0699 kL
